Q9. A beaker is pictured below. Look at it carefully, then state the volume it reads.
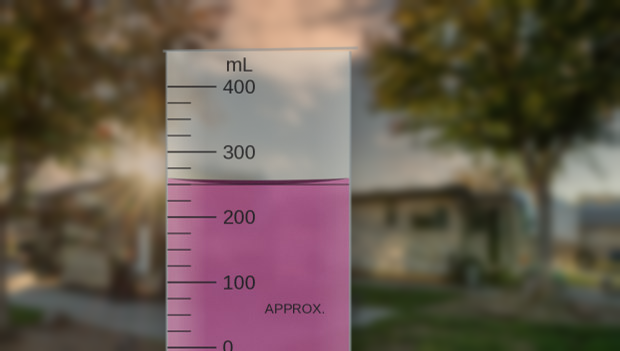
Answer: 250 mL
